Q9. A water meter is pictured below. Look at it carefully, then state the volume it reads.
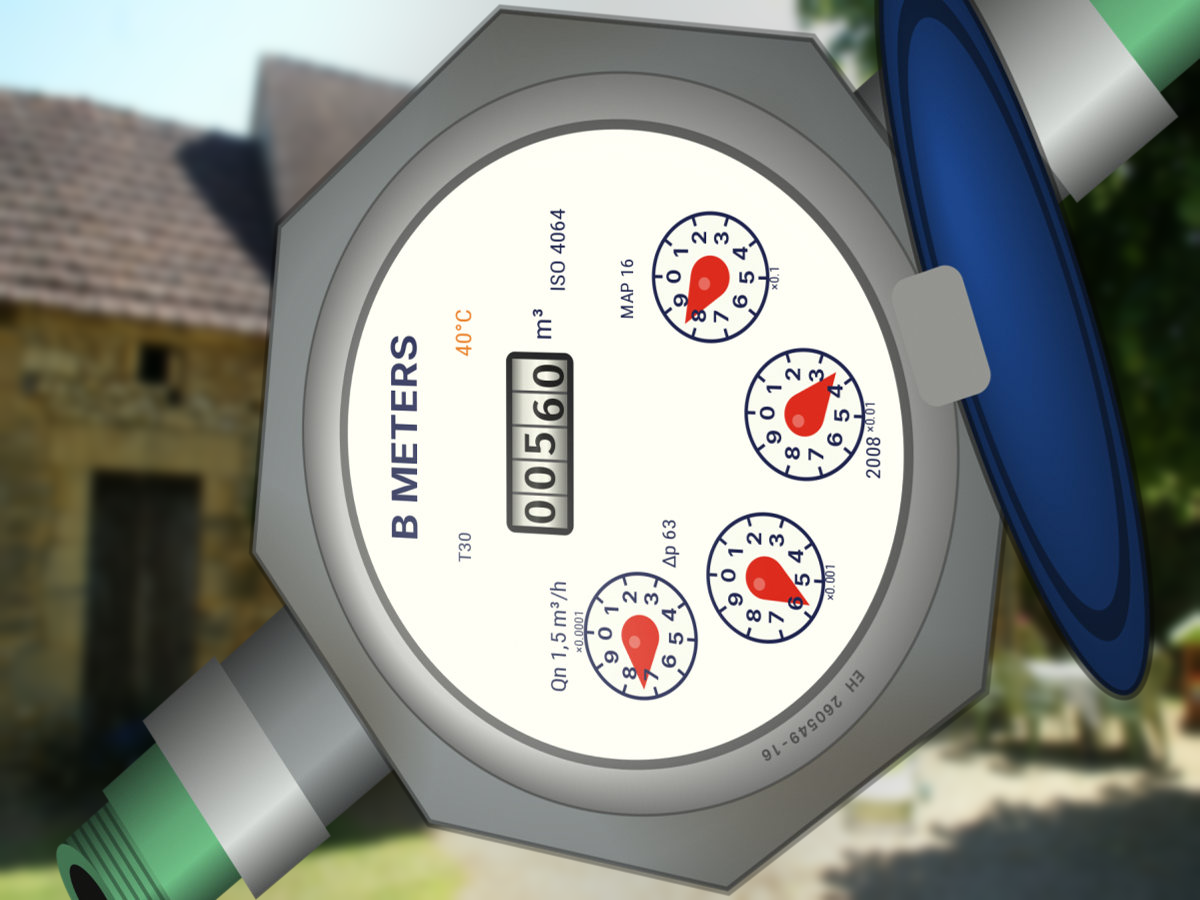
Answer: 559.8357 m³
